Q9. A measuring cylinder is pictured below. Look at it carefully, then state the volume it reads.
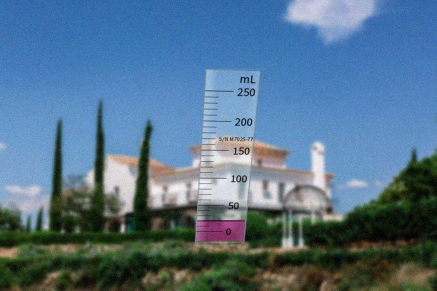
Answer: 20 mL
